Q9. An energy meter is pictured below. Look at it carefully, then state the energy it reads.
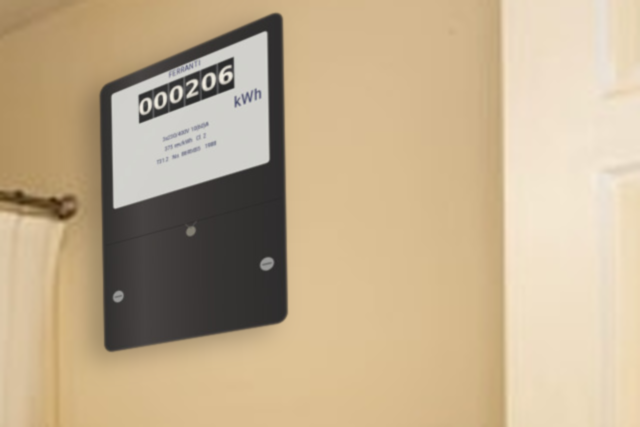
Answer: 206 kWh
